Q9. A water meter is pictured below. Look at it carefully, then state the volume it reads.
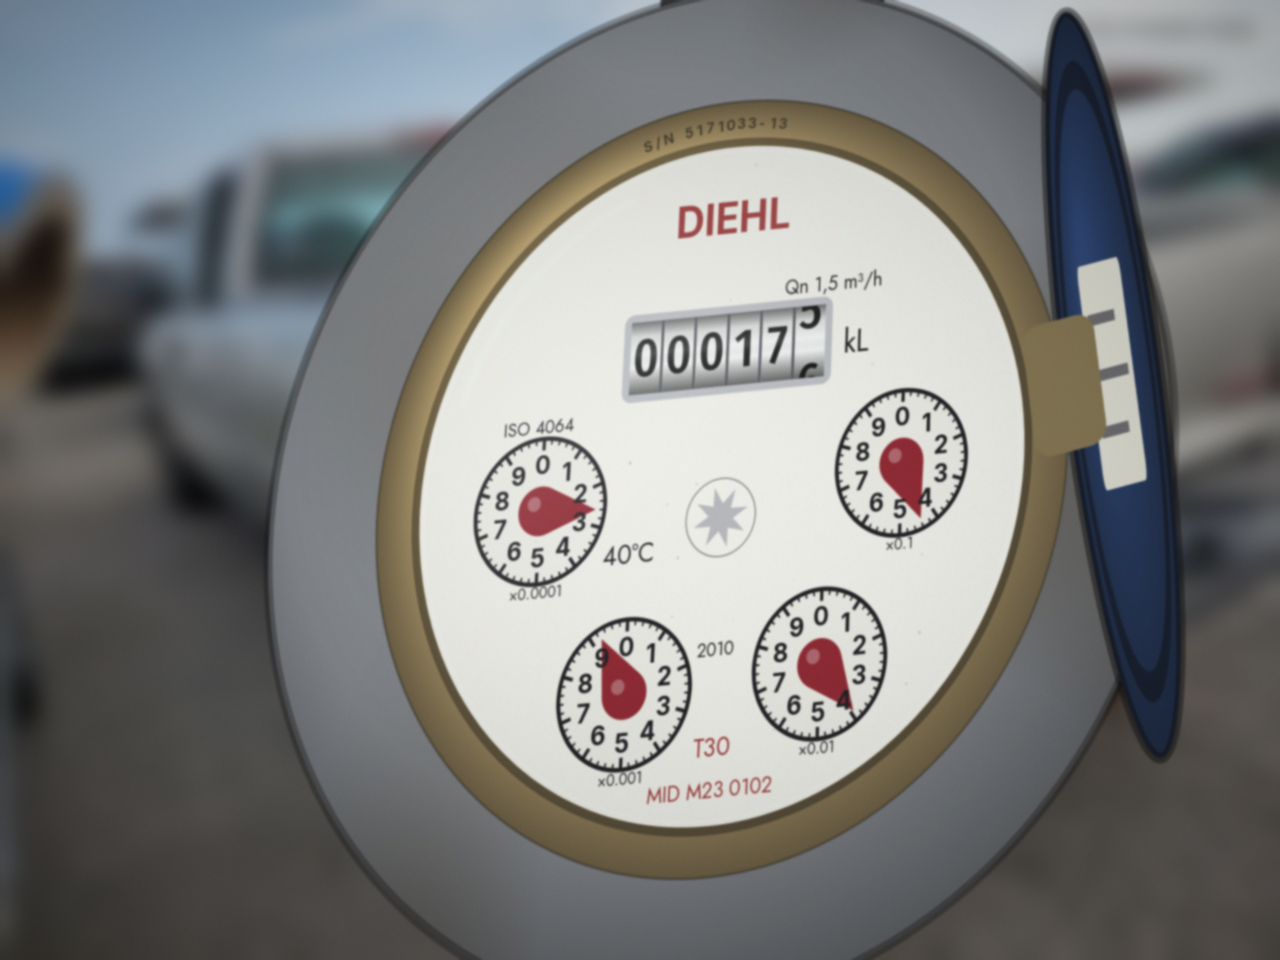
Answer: 175.4392 kL
